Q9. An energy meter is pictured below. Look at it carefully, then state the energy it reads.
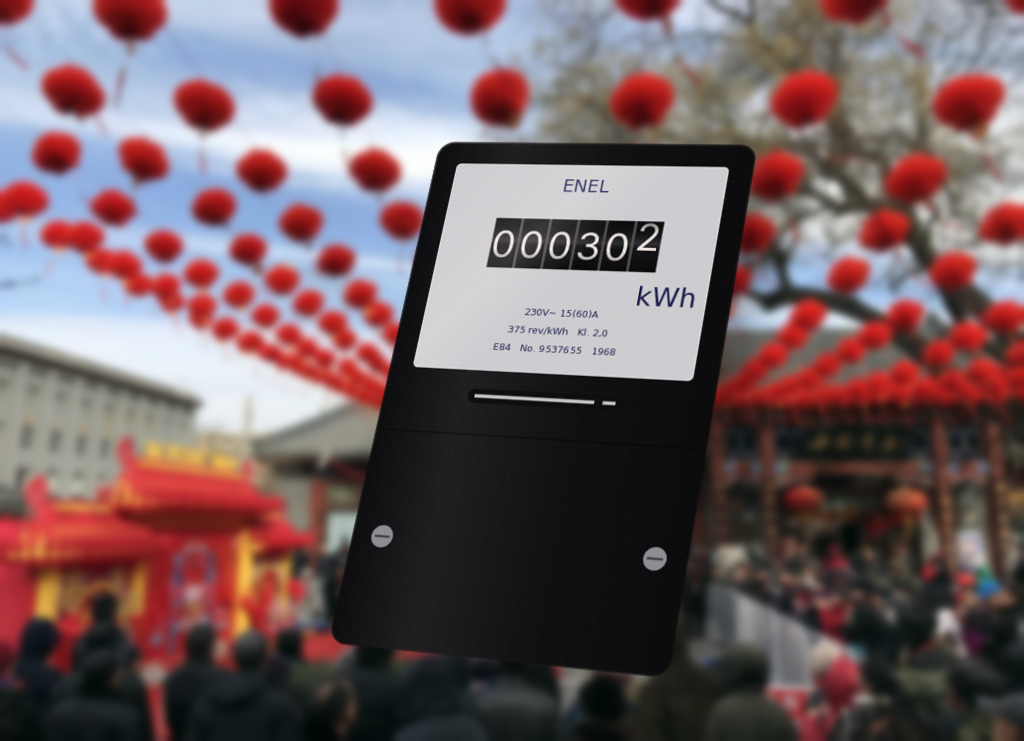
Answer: 302 kWh
